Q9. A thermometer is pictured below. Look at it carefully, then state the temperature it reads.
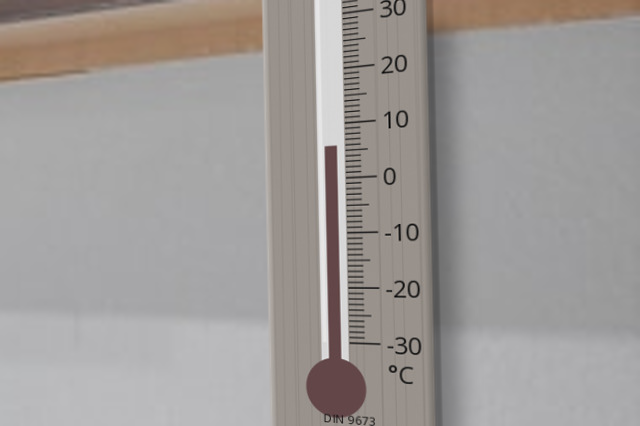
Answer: 6 °C
